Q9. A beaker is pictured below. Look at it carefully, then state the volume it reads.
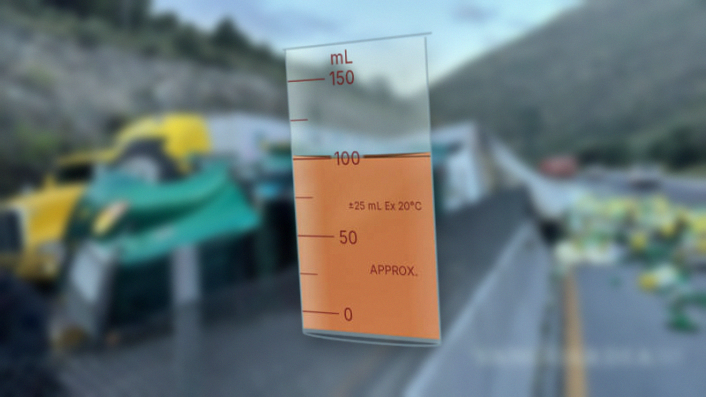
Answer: 100 mL
